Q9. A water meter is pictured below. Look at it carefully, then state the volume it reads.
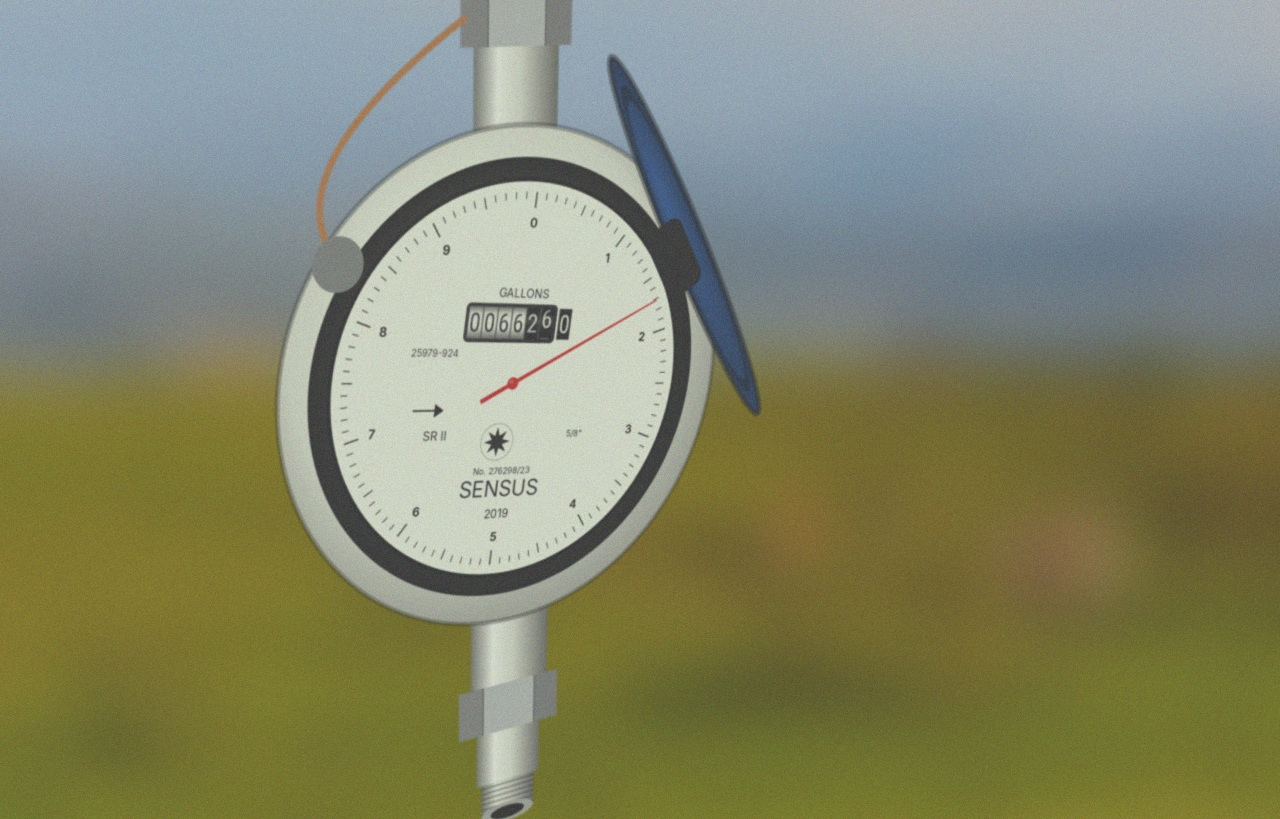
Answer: 66261.7 gal
